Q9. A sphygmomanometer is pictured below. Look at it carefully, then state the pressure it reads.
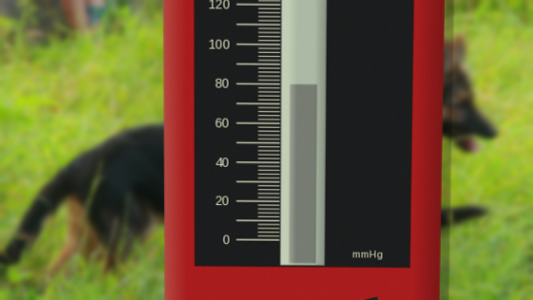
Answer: 80 mmHg
